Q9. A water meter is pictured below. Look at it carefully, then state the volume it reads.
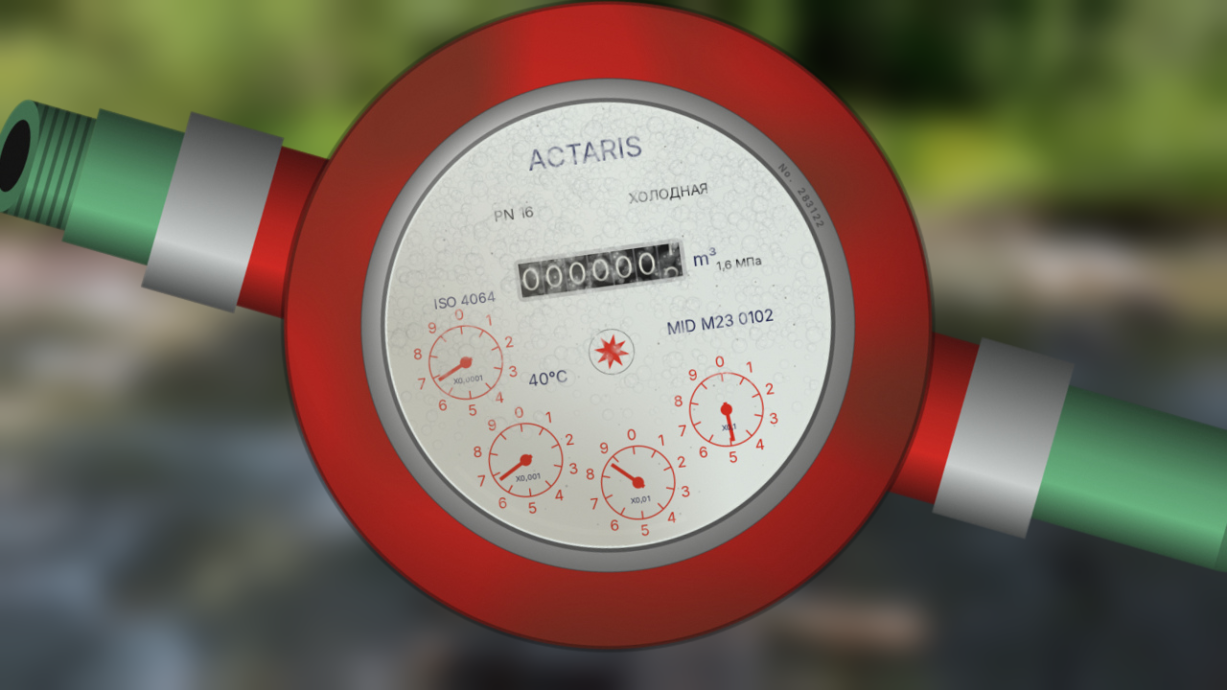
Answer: 1.4866 m³
